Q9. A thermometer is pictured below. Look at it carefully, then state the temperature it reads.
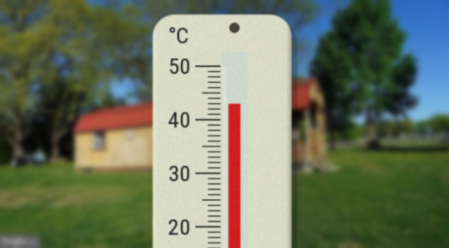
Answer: 43 °C
